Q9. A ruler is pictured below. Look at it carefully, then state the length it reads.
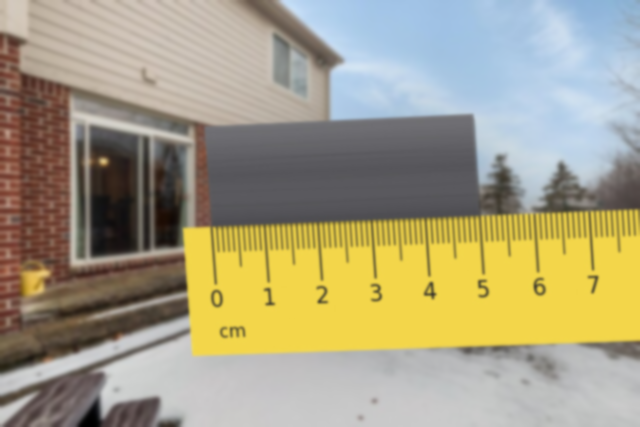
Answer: 5 cm
